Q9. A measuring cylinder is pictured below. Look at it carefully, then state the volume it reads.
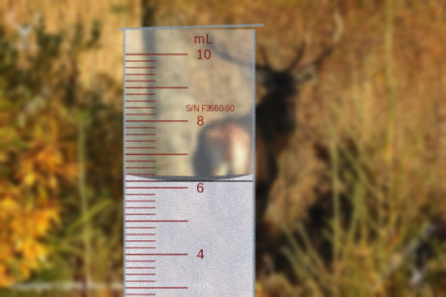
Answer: 6.2 mL
